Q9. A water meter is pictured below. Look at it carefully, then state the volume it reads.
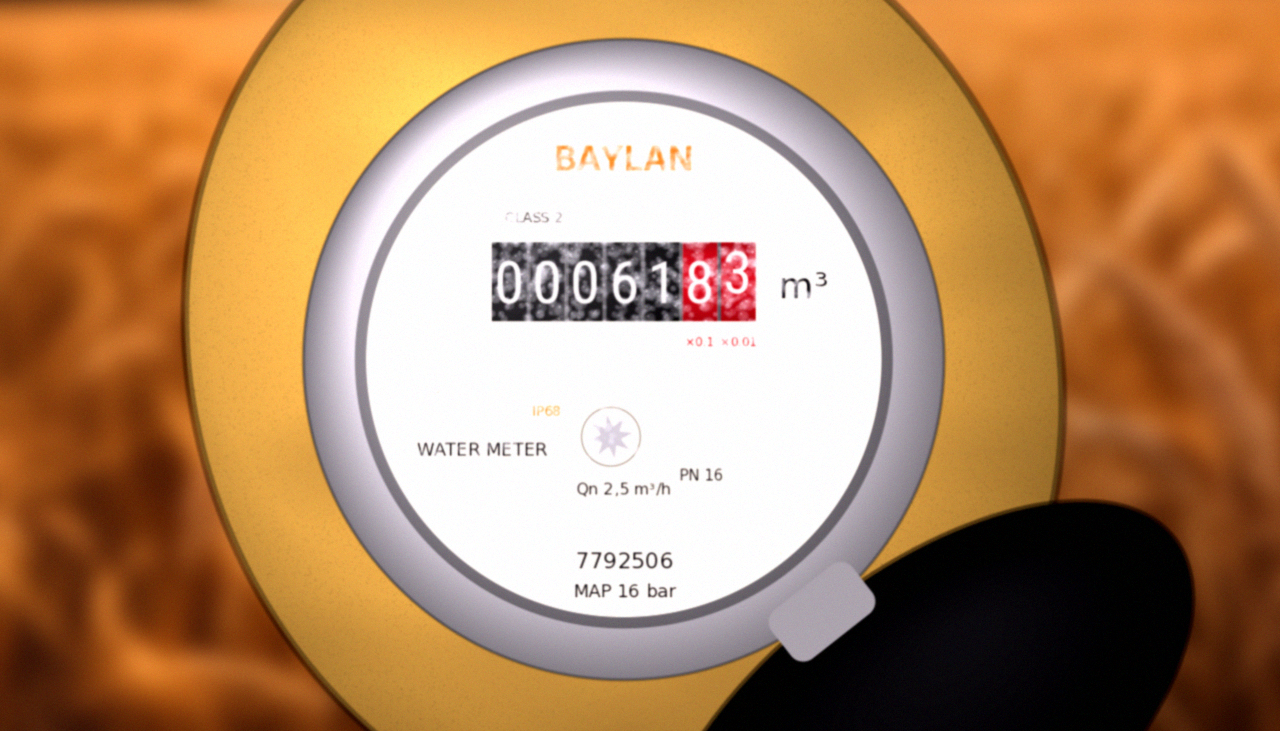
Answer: 61.83 m³
